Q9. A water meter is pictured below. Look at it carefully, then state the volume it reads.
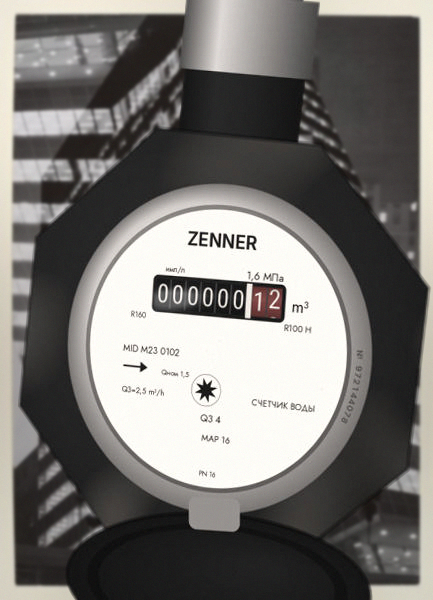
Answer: 0.12 m³
